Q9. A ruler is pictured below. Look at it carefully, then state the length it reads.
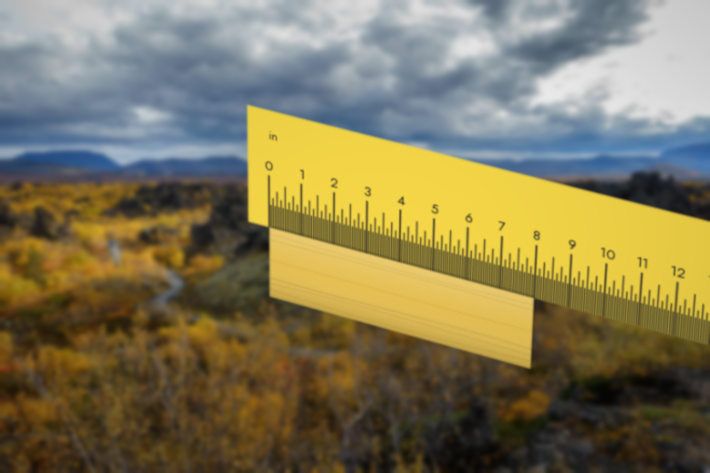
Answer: 8 in
